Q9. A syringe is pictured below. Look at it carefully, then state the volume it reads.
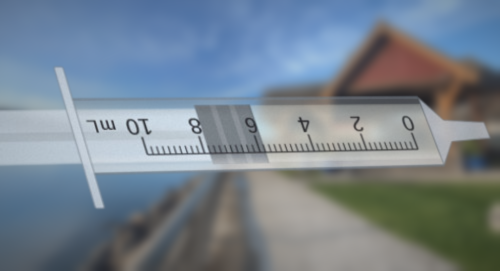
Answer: 5.8 mL
